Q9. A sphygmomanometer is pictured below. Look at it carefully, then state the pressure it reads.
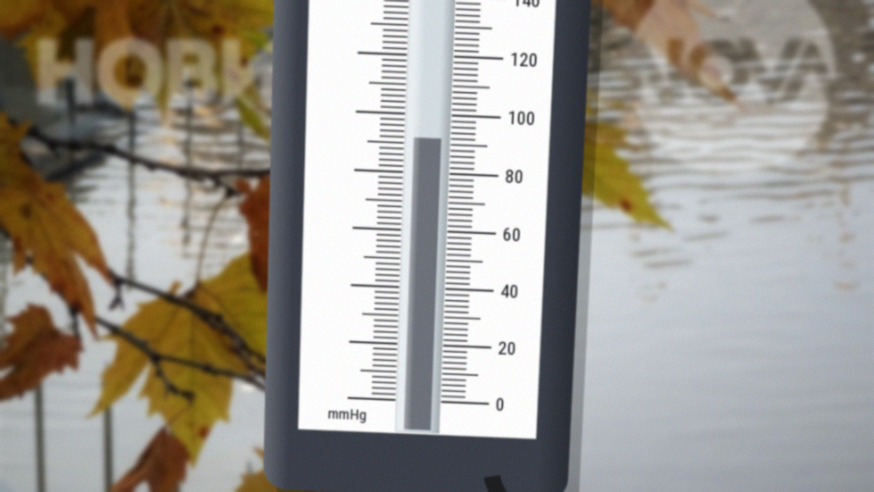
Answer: 92 mmHg
